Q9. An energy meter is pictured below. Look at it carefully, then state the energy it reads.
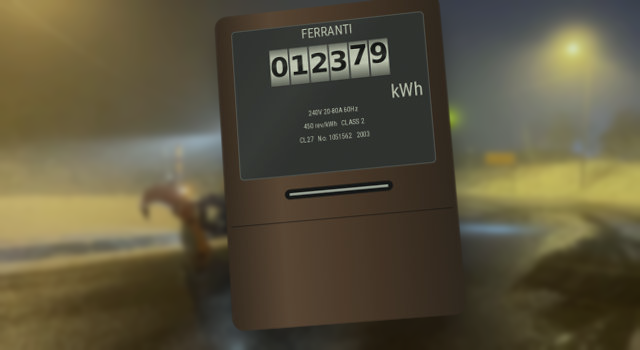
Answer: 12379 kWh
